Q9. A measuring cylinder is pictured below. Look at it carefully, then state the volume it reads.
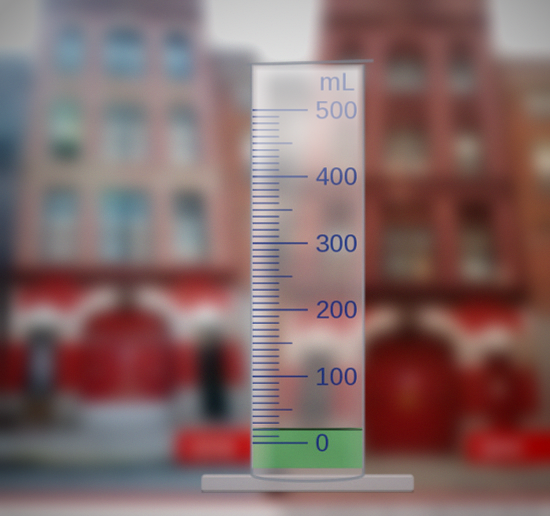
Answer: 20 mL
